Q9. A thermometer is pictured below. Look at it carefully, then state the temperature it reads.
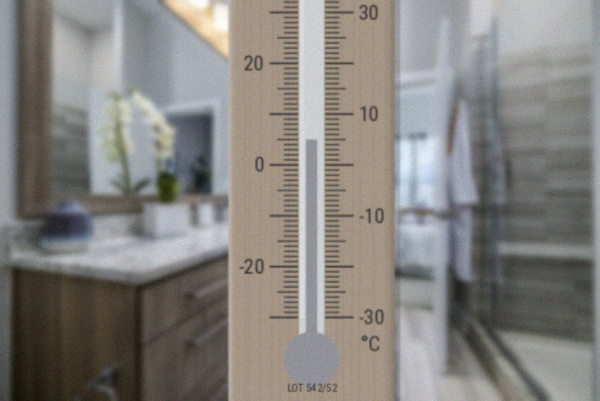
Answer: 5 °C
